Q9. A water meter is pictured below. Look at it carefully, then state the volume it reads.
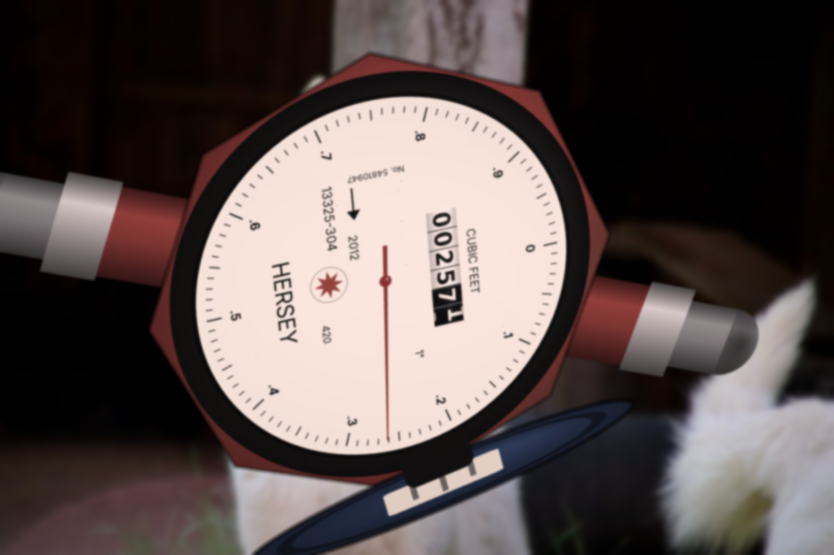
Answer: 2571.26 ft³
